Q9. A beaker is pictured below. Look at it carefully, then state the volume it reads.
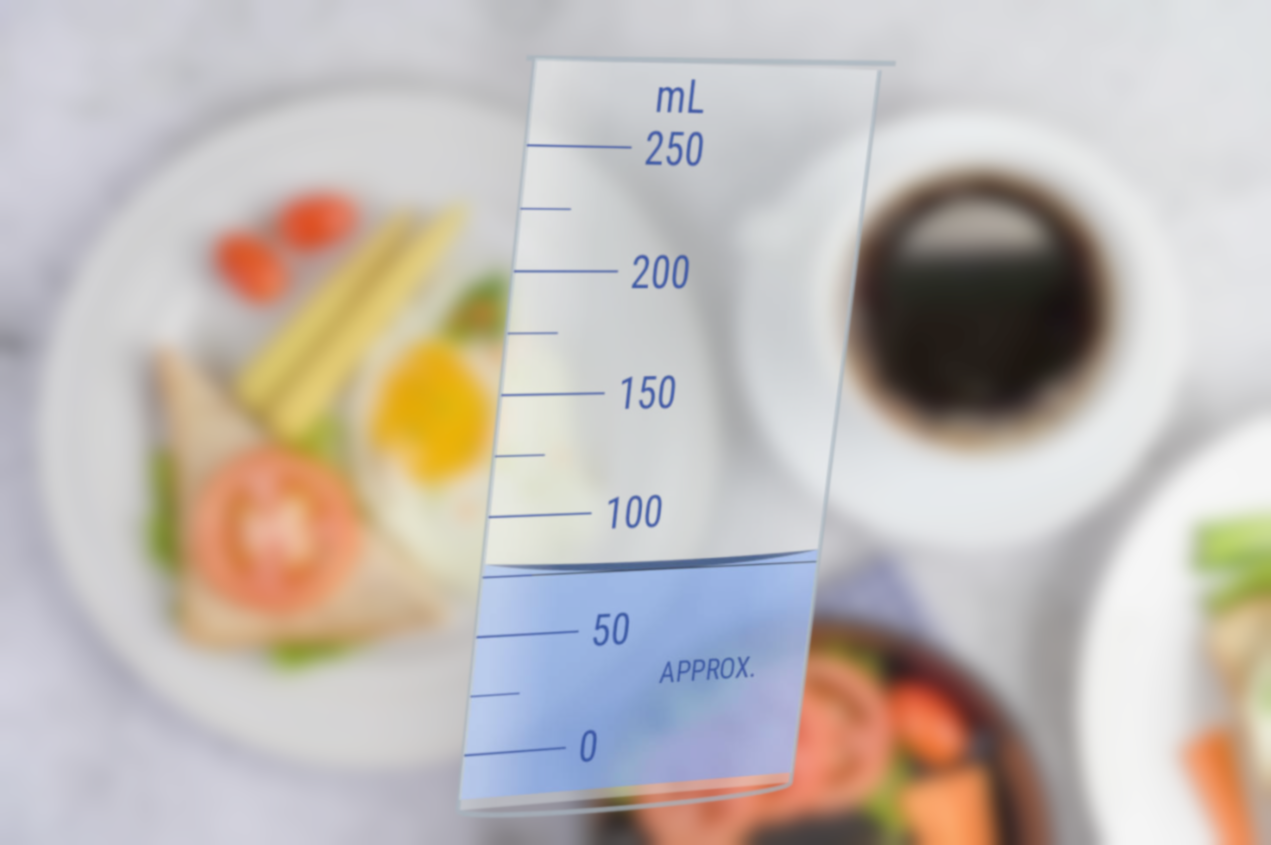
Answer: 75 mL
